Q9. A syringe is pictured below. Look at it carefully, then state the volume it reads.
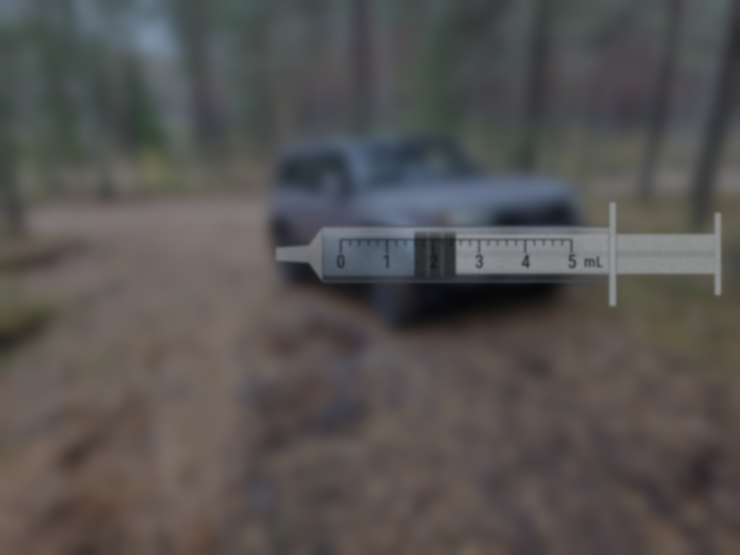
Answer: 1.6 mL
